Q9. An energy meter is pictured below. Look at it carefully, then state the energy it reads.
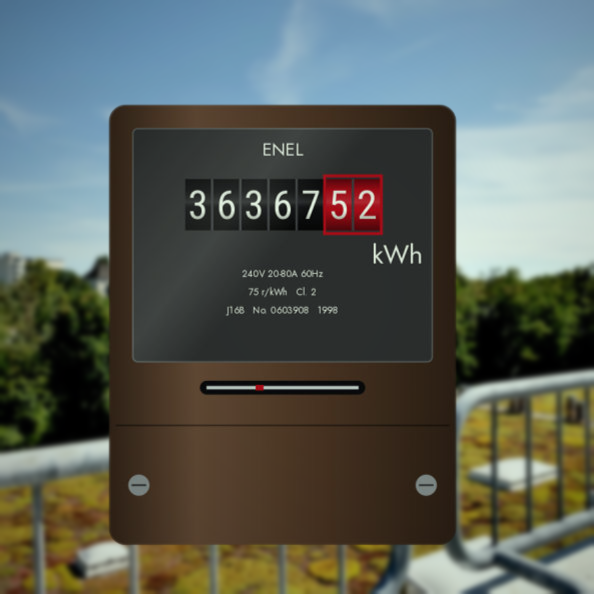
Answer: 36367.52 kWh
